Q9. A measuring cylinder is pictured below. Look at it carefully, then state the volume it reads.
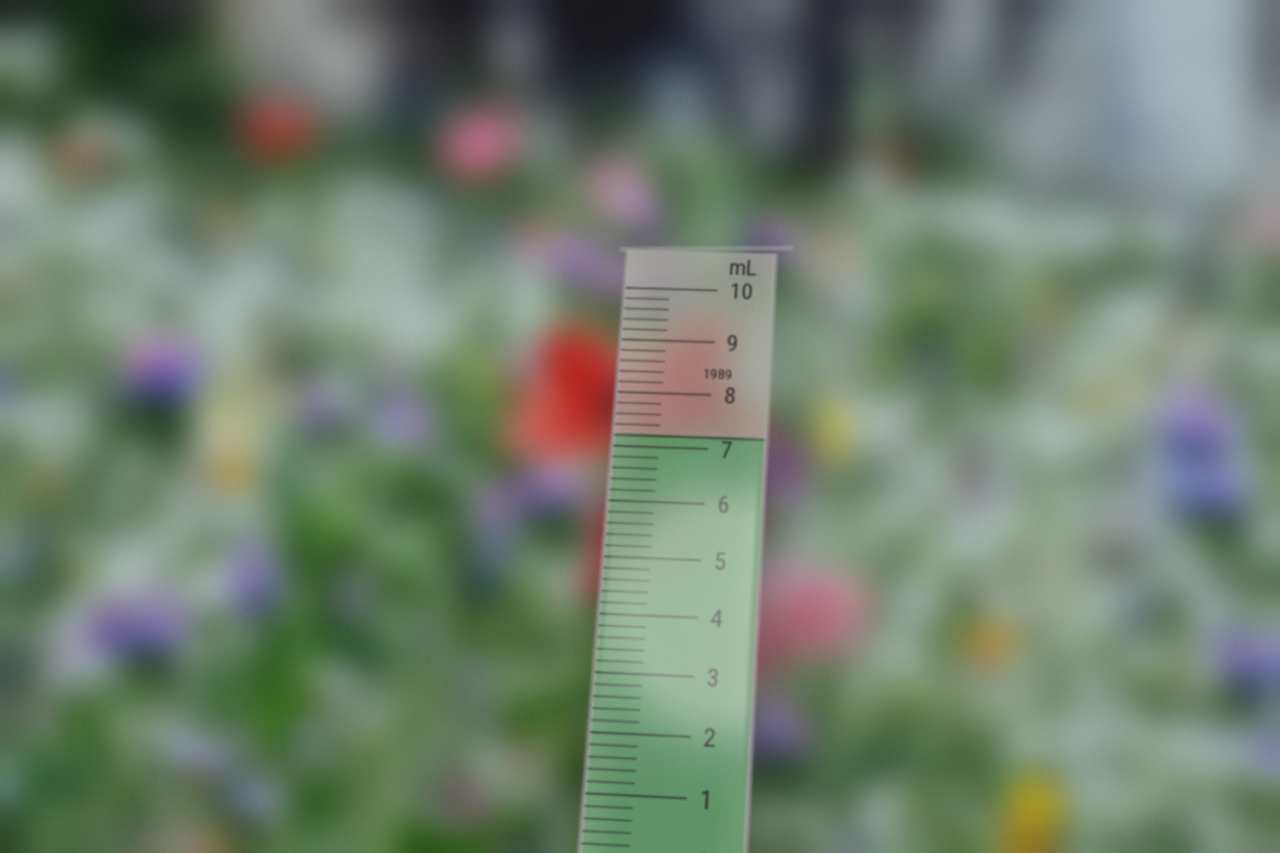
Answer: 7.2 mL
